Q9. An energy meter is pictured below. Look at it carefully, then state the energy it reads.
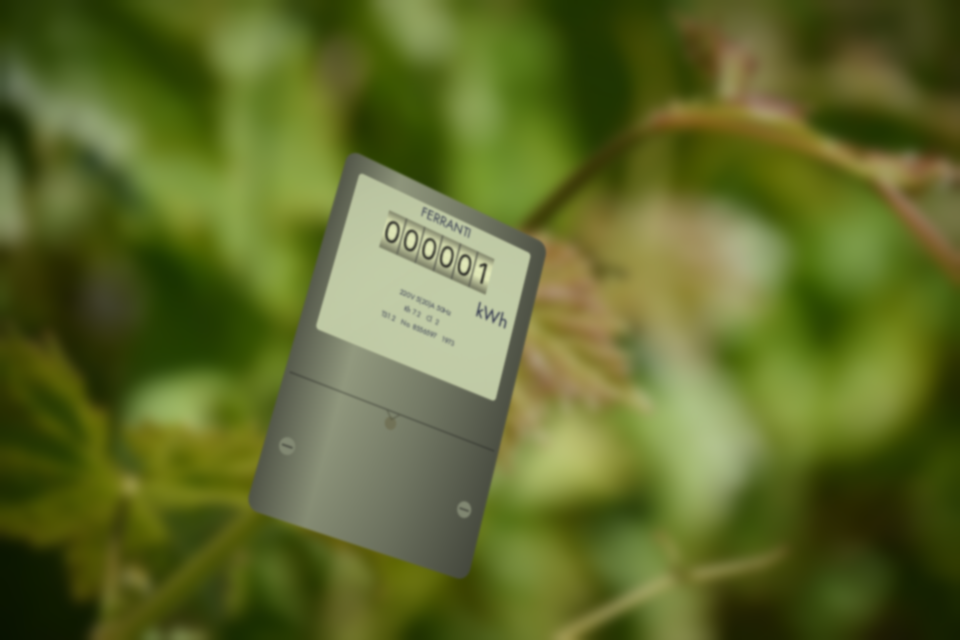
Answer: 1 kWh
